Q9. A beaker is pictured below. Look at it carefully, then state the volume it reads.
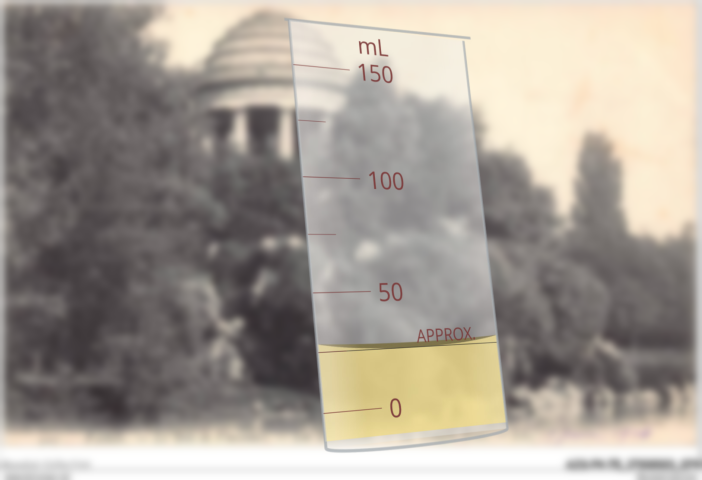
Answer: 25 mL
